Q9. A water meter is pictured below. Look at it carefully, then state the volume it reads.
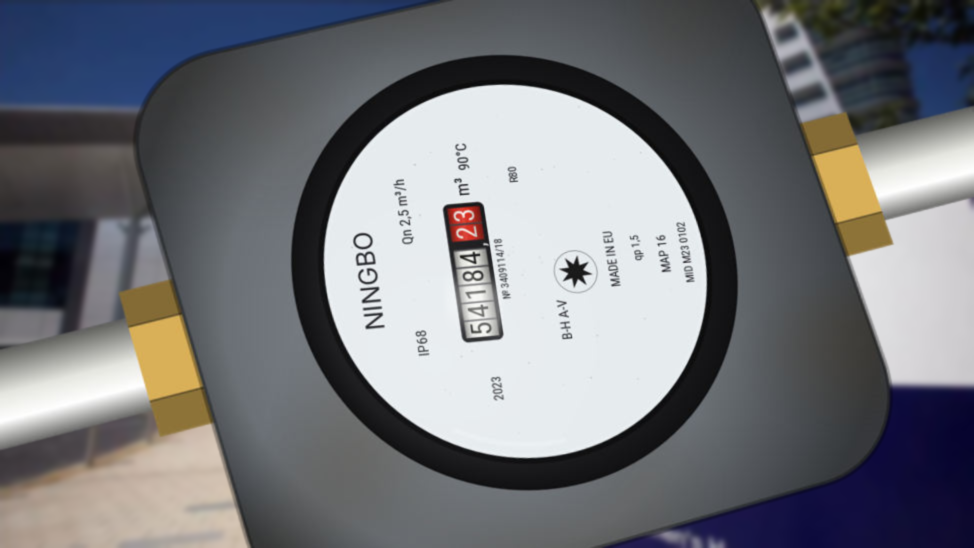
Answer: 54184.23 m³
